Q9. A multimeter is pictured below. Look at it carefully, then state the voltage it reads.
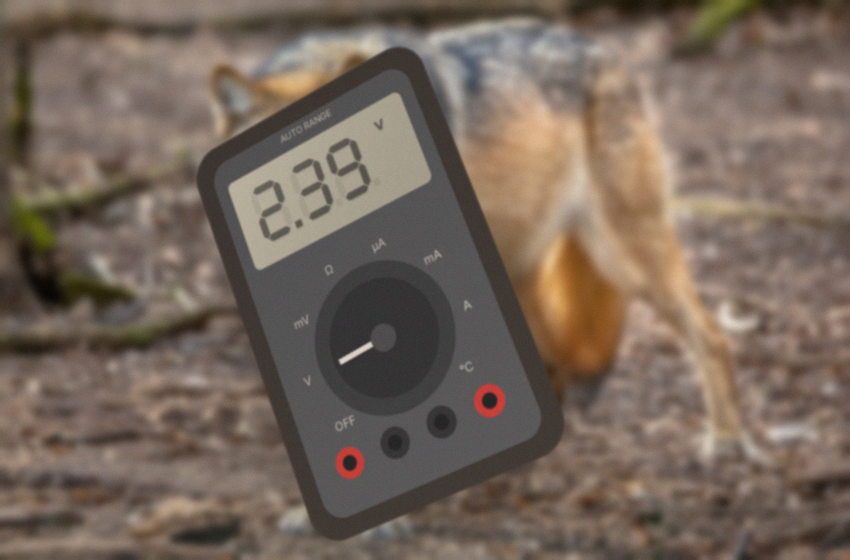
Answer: 2.39 V
